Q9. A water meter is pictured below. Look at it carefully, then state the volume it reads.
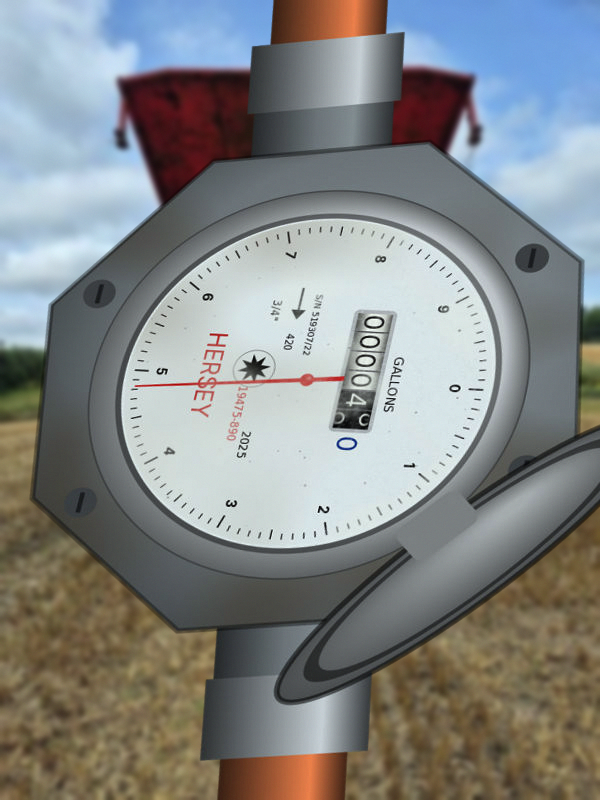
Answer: 484.8 gal
